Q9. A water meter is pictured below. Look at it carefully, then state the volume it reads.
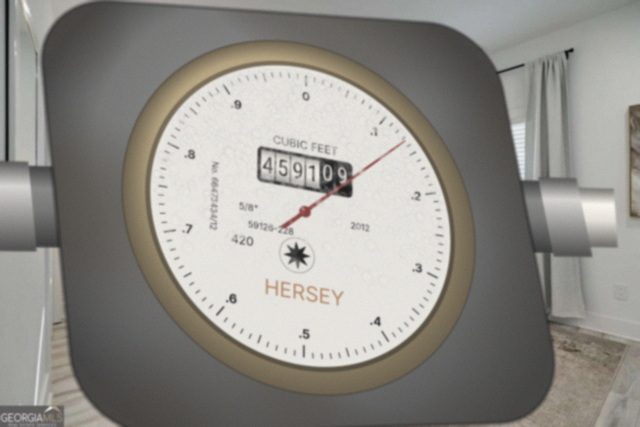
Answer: 459109.13 ft³
